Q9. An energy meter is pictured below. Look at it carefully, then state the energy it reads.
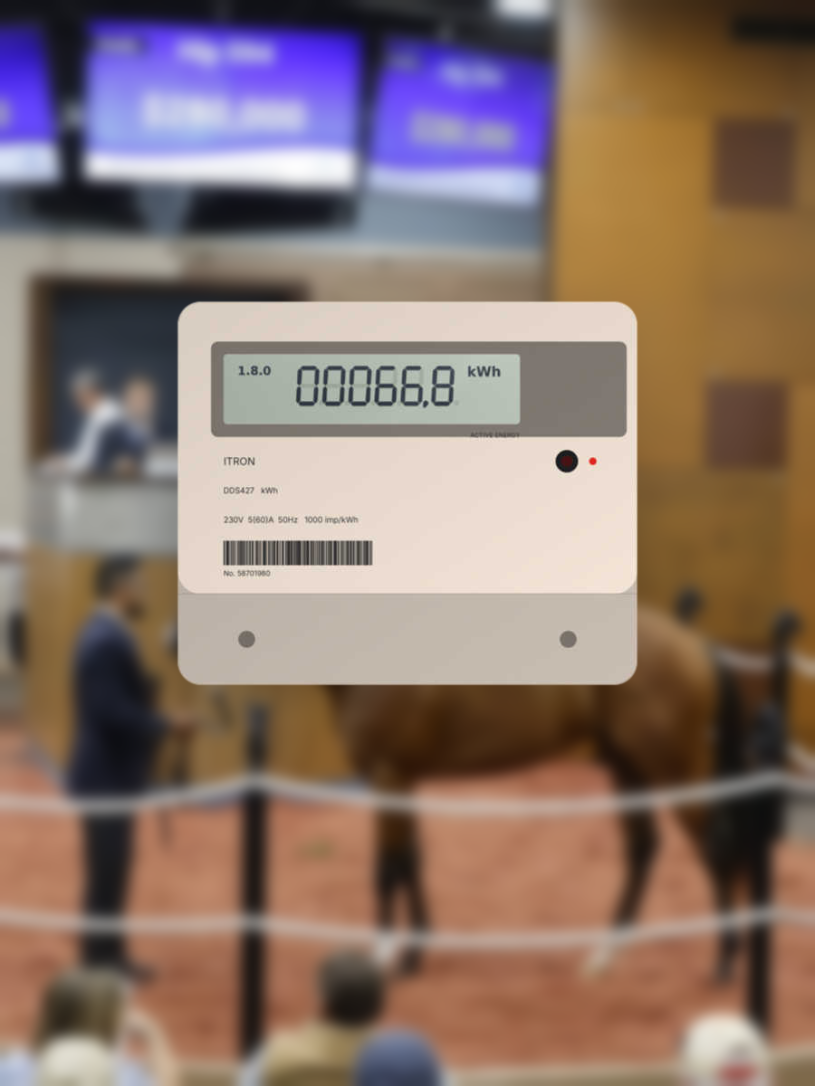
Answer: 66.8 kWh
